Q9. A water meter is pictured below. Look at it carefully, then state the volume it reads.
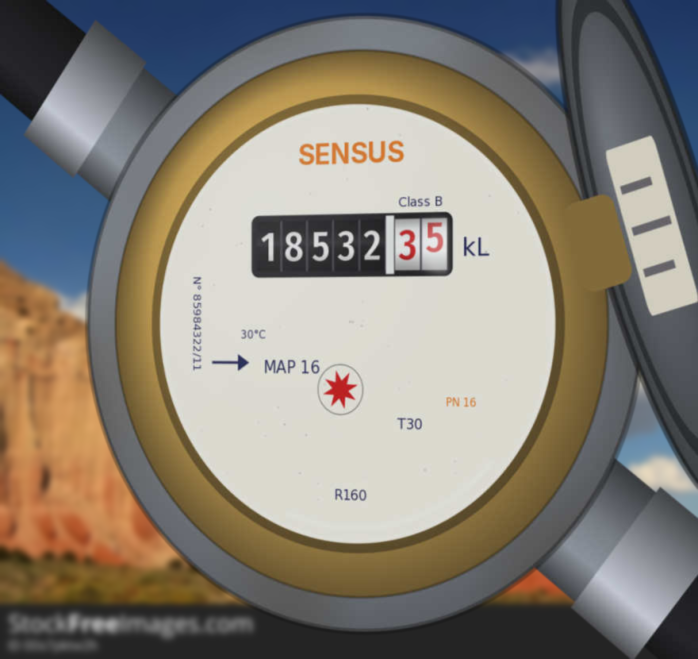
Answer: 18532.35 kL
